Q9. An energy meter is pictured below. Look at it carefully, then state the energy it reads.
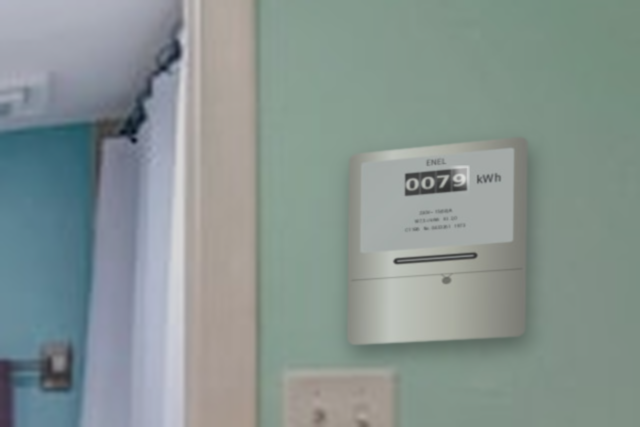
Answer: 79 kWh
